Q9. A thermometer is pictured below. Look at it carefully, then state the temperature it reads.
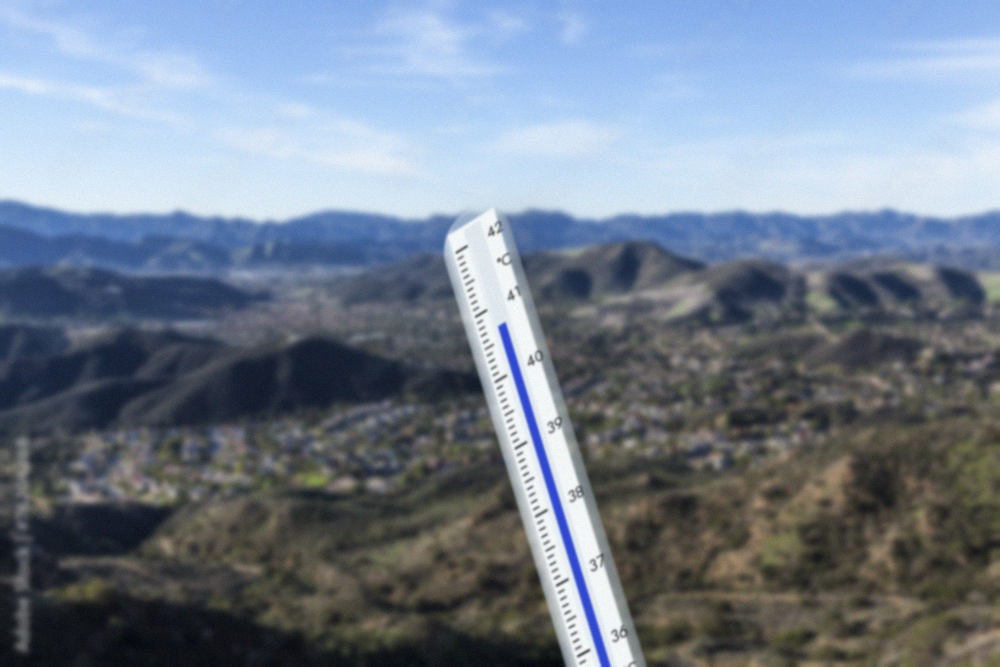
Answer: 40.7 °C
